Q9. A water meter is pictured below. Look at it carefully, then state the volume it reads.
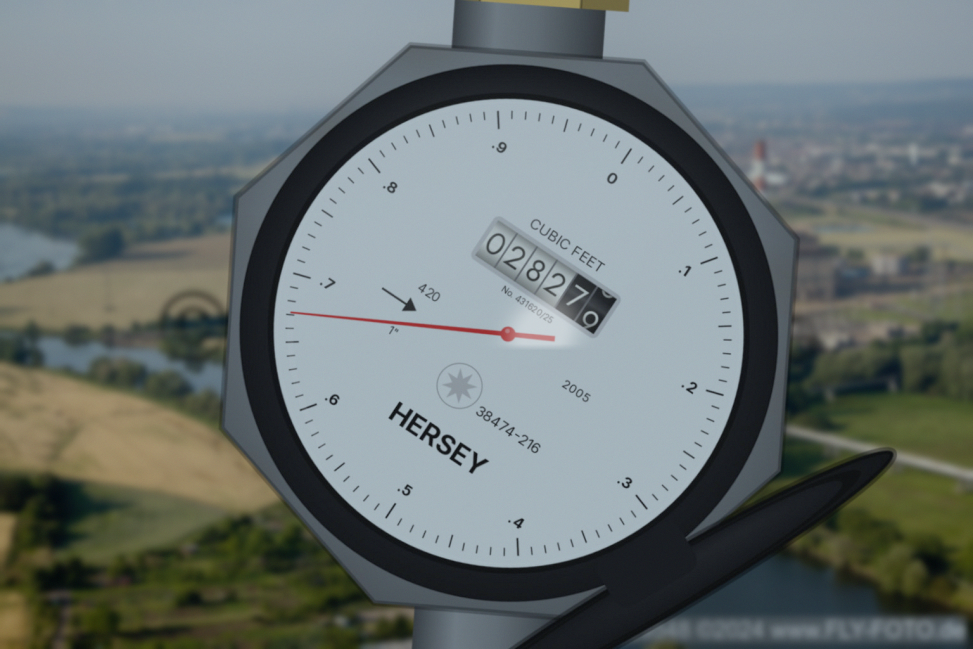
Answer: 28278.67 ft³
